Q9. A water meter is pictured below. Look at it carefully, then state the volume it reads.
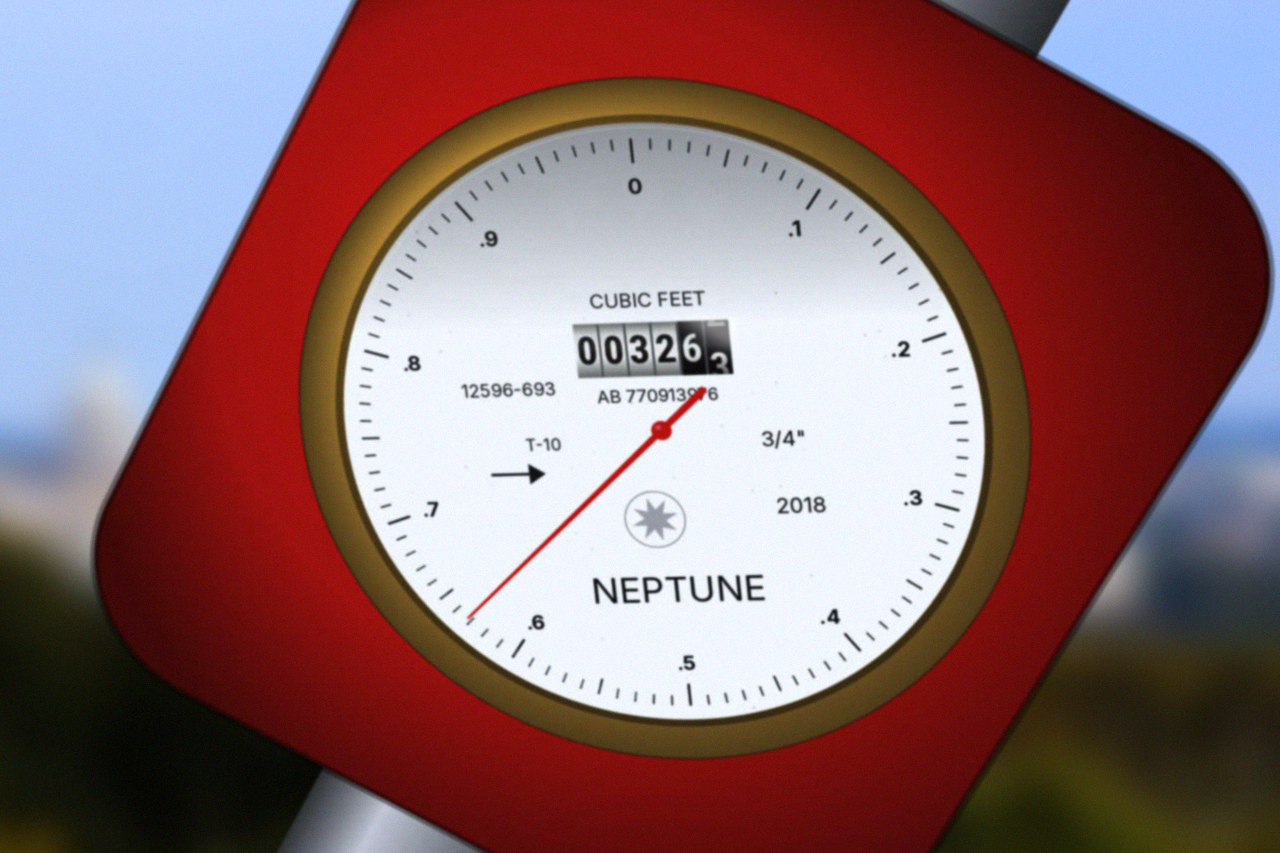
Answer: 3262.63 ft³
